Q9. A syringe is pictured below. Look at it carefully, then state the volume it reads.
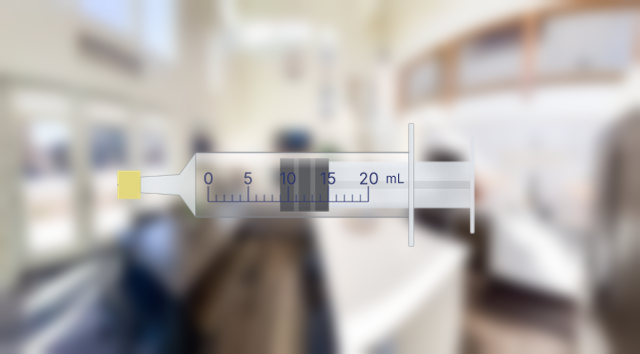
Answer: 9 mL
